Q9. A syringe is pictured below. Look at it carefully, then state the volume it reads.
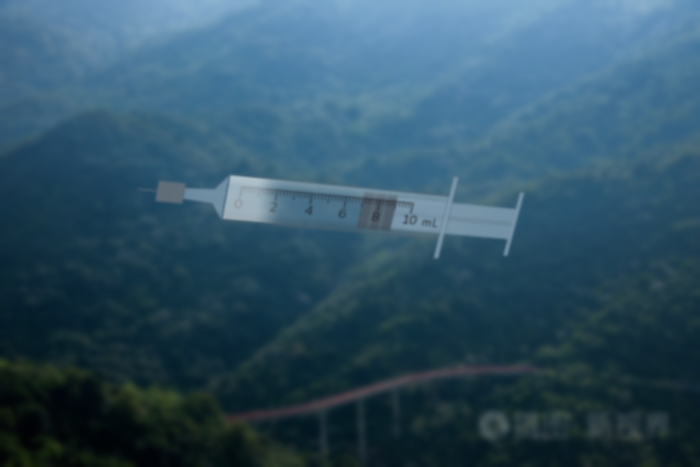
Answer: 7 mL
